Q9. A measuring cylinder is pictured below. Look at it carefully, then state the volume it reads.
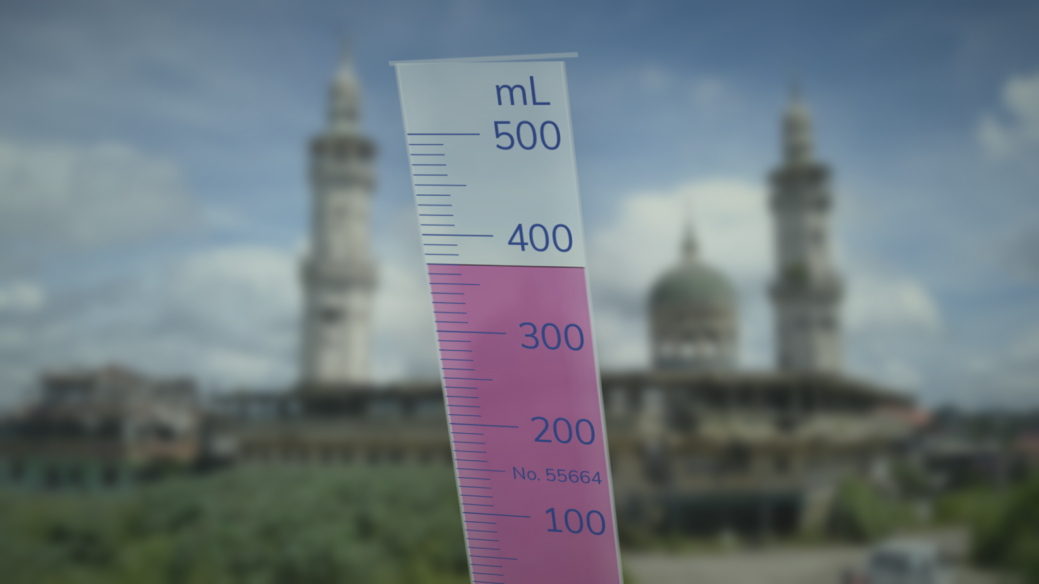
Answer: 370 mL
